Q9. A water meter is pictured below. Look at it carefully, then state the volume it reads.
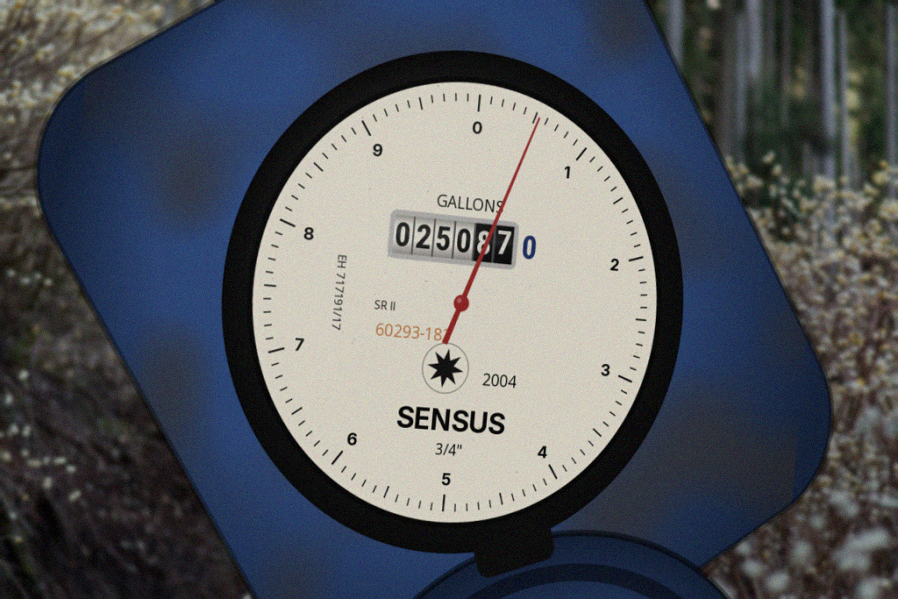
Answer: 250870.5 gal
